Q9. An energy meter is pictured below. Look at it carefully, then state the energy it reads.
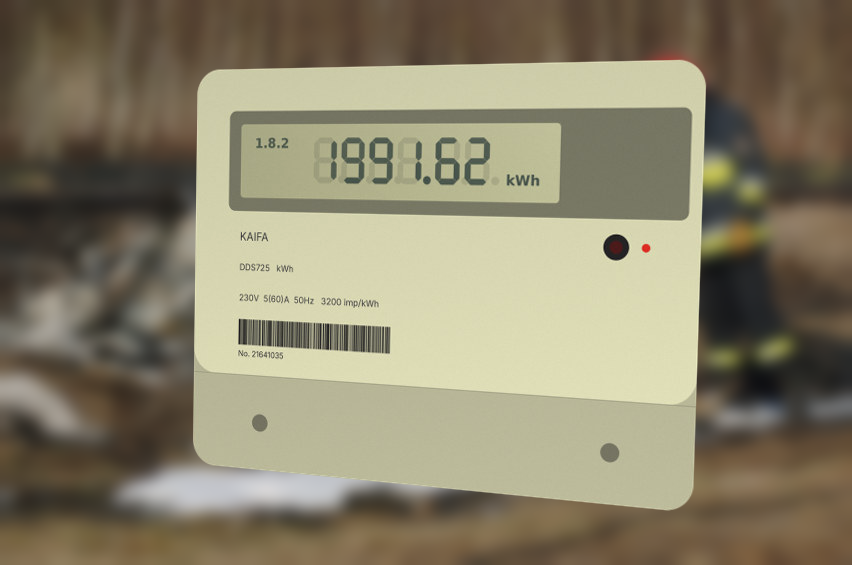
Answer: 1991.62 kWh
